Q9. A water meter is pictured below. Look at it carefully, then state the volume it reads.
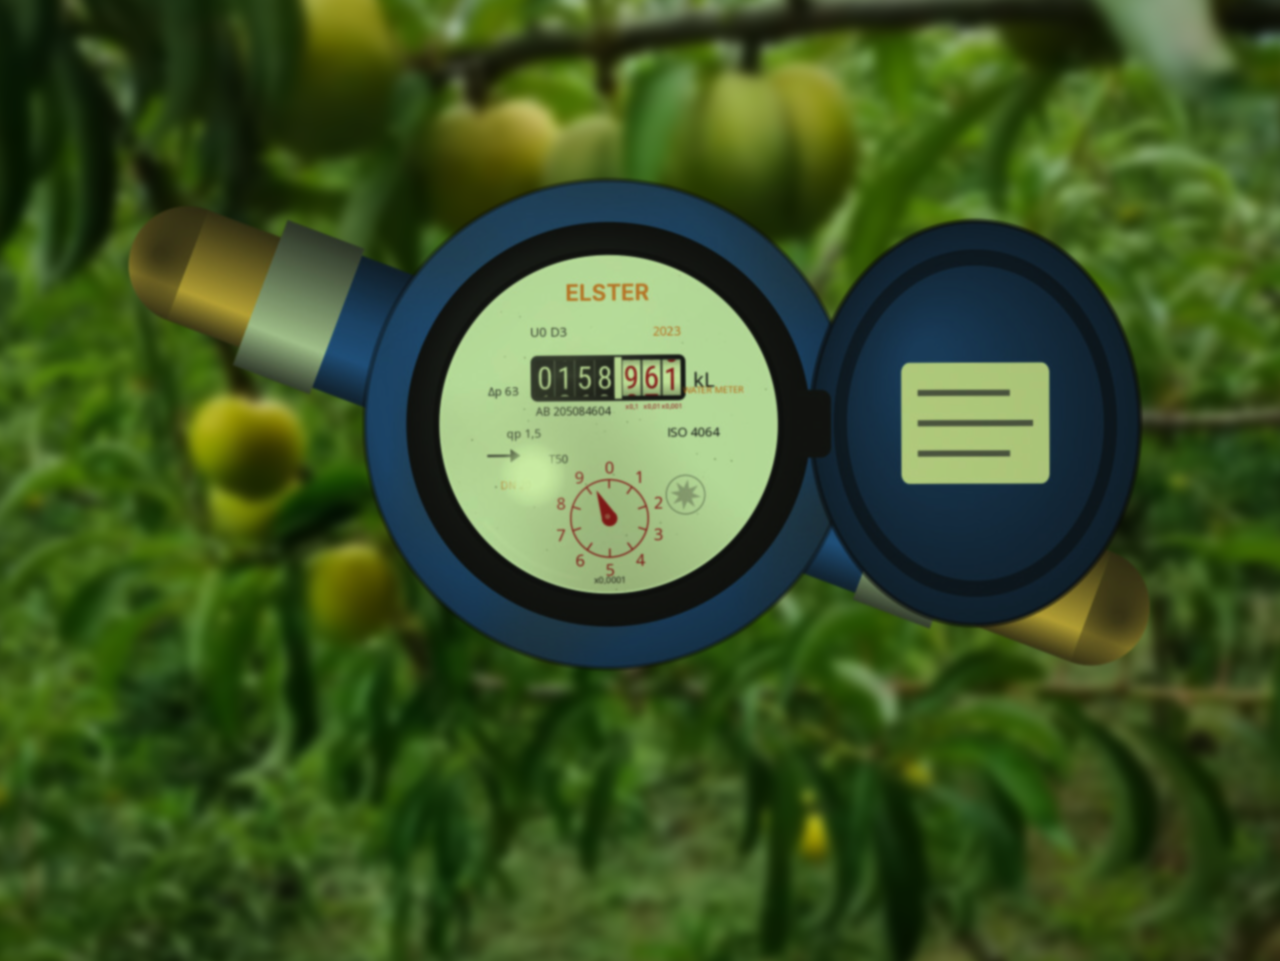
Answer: 158.9609 kL
